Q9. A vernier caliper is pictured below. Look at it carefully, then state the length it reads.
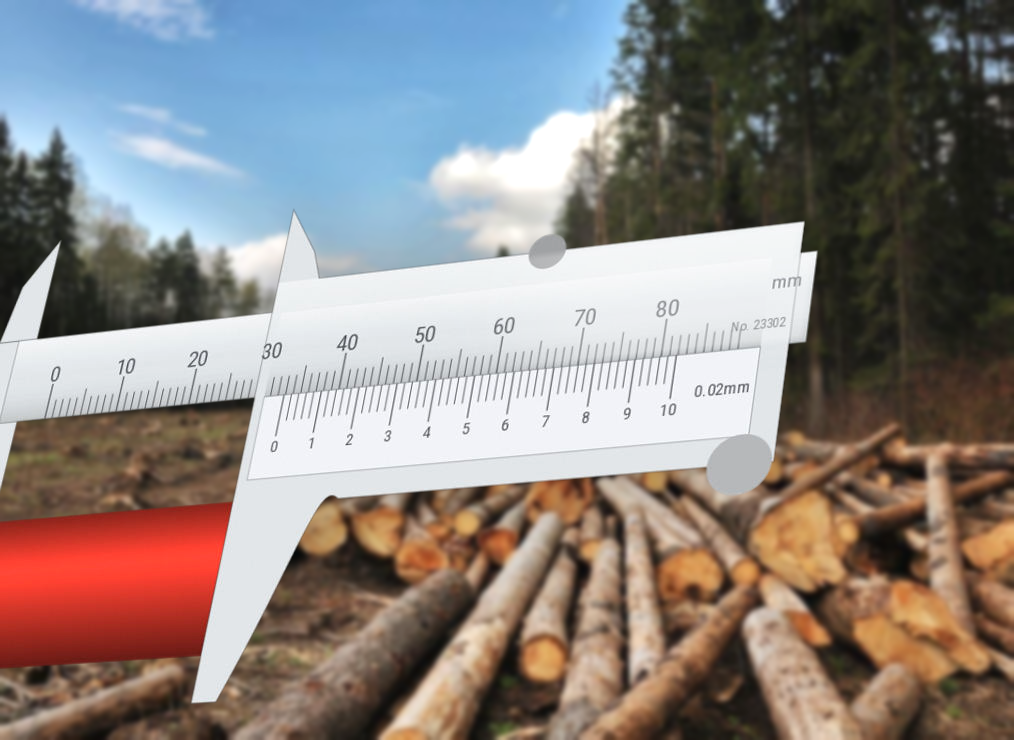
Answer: 32.8 mm
